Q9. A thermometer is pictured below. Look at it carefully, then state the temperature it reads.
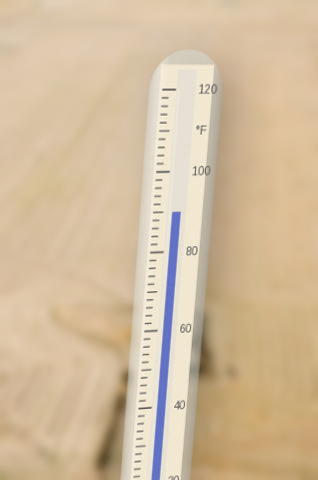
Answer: 90 °F
